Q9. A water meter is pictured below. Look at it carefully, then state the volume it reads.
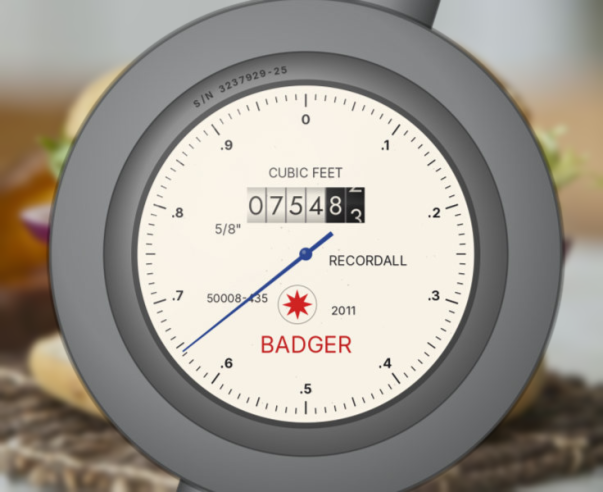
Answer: 75482.64 ft³
